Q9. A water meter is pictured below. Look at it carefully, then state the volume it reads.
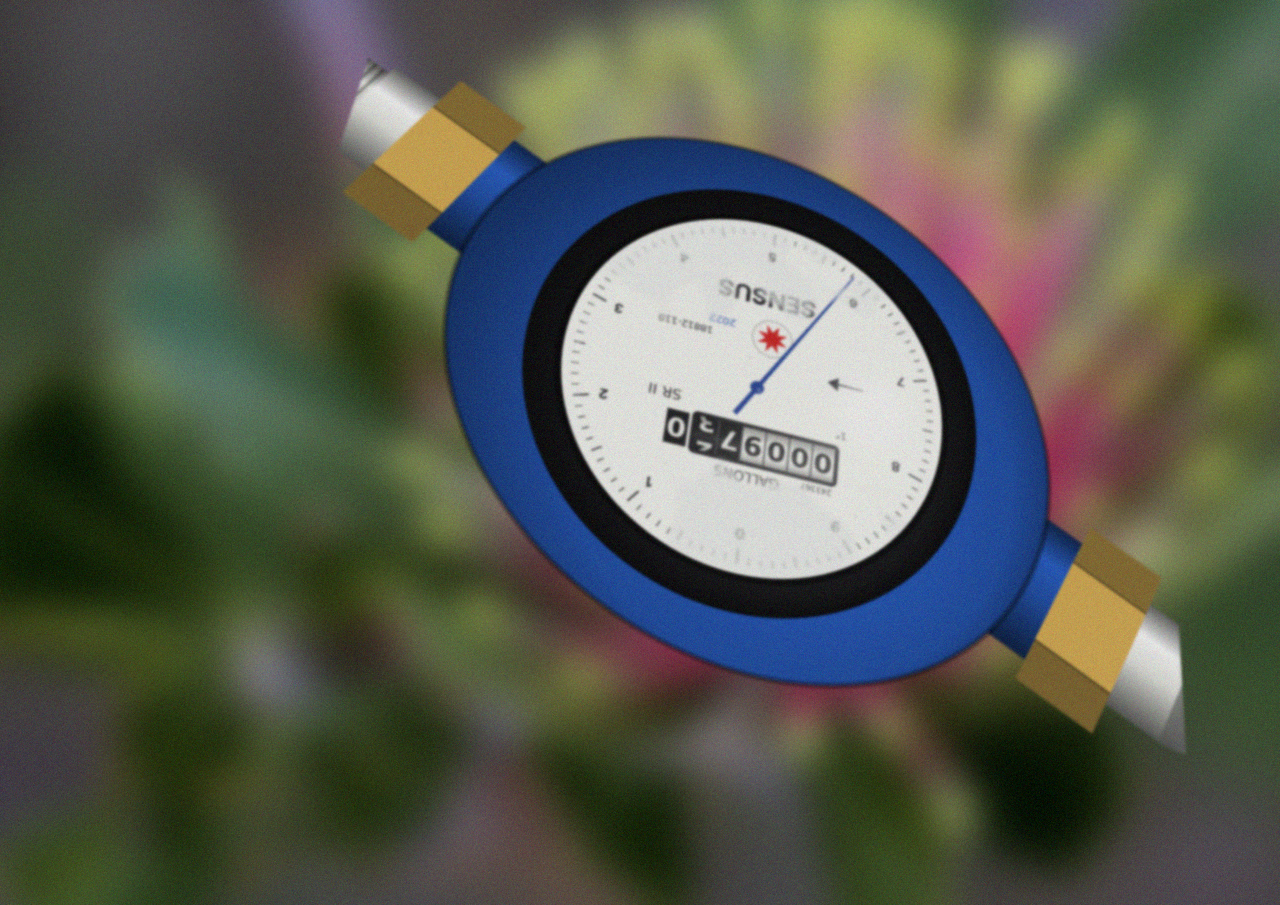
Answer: 9725.8 gal
